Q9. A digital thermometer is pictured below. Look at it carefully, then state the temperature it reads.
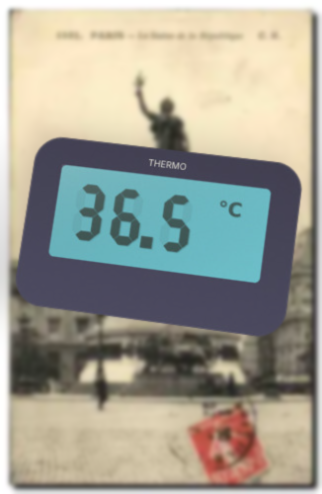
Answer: 36.5 °C
